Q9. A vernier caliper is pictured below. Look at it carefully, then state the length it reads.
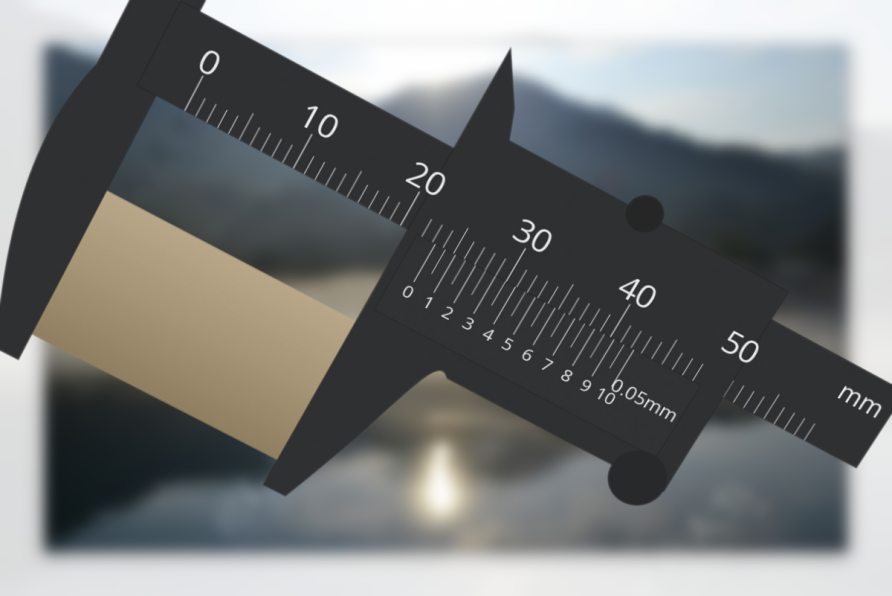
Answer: 23.3 mm
